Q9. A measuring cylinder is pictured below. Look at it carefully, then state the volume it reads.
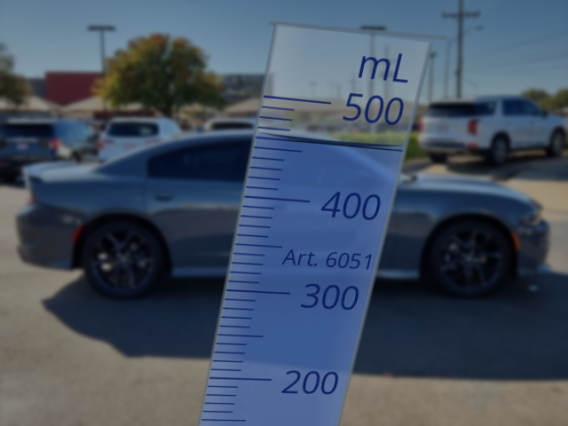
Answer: 460 mL
